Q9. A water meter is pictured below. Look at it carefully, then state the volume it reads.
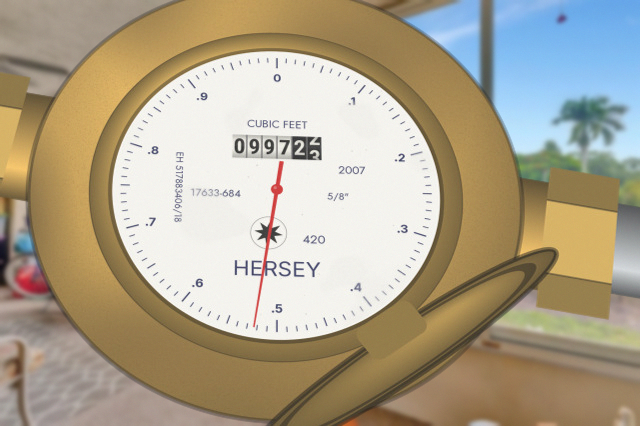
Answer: 99722.52 ft³
